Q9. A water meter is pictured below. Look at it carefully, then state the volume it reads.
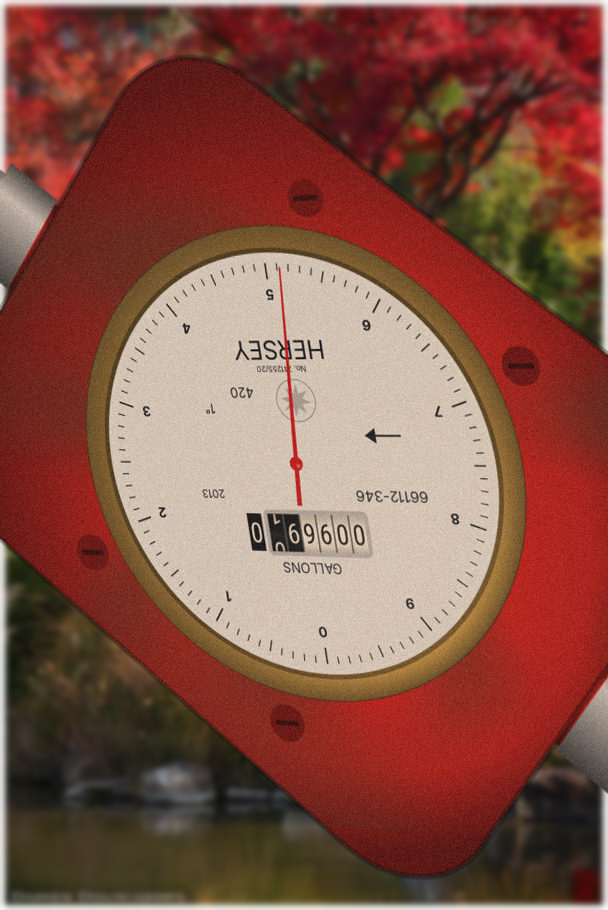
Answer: 96905.1 gal
